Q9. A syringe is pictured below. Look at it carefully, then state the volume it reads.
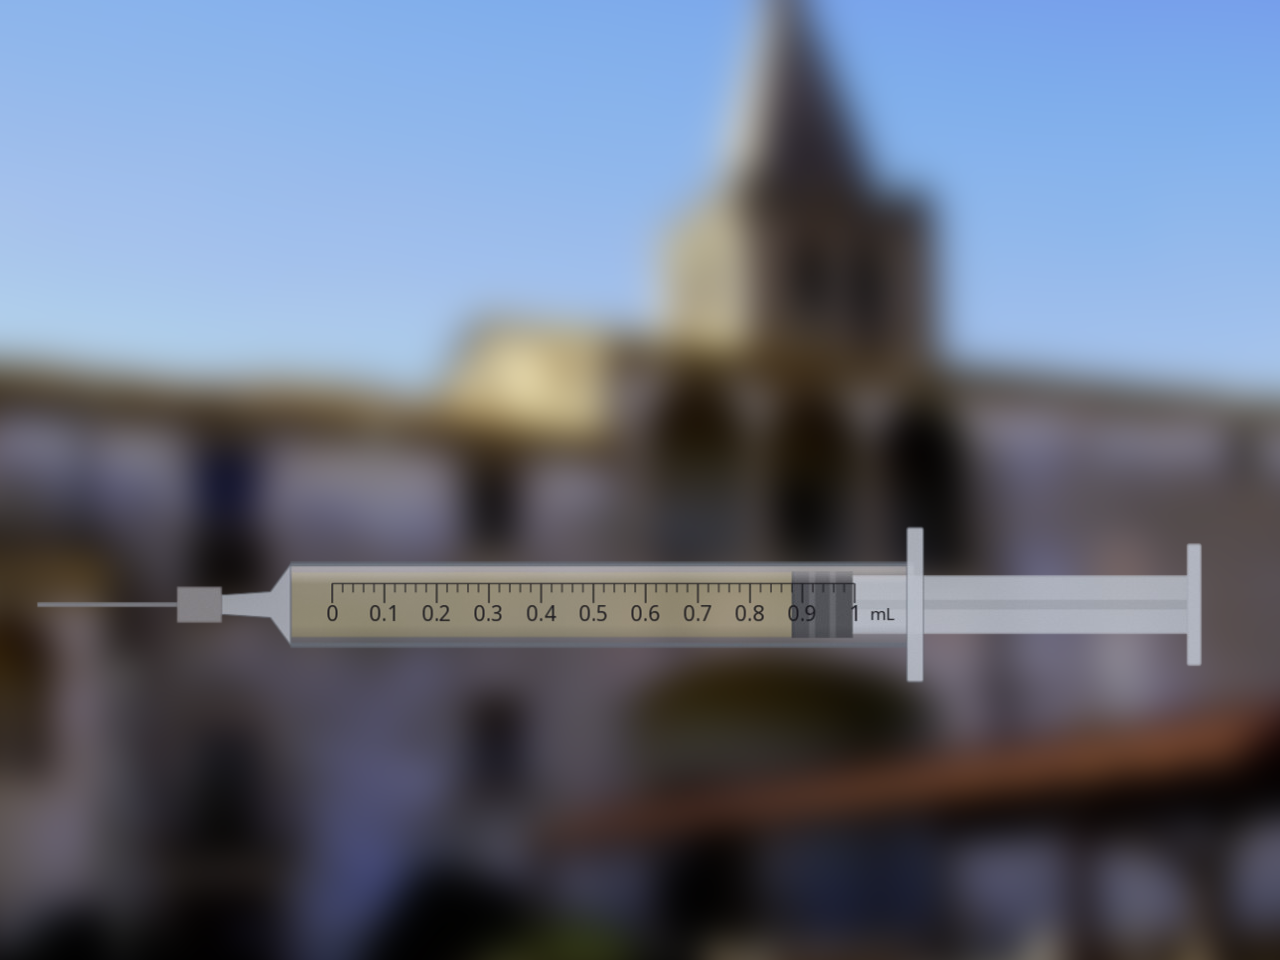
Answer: 0.88 mL
